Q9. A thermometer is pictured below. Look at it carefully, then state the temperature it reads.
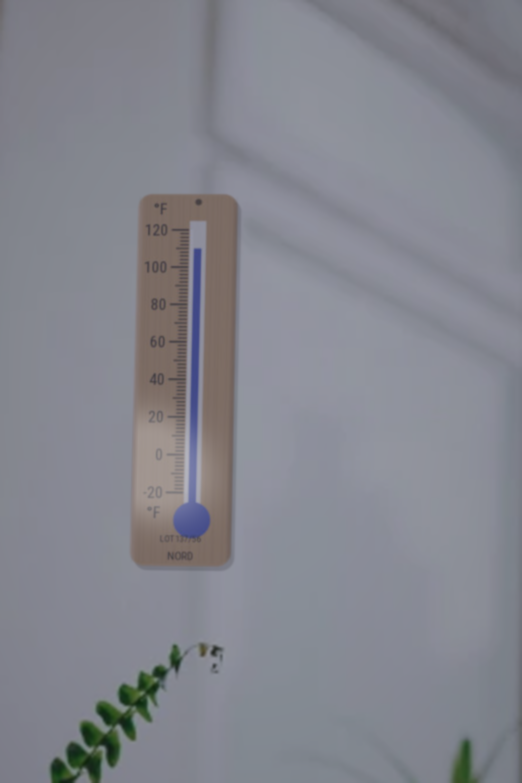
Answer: 110 °F
